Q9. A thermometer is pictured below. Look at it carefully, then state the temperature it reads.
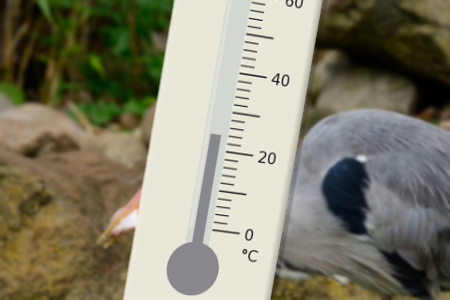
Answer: 24 °C
